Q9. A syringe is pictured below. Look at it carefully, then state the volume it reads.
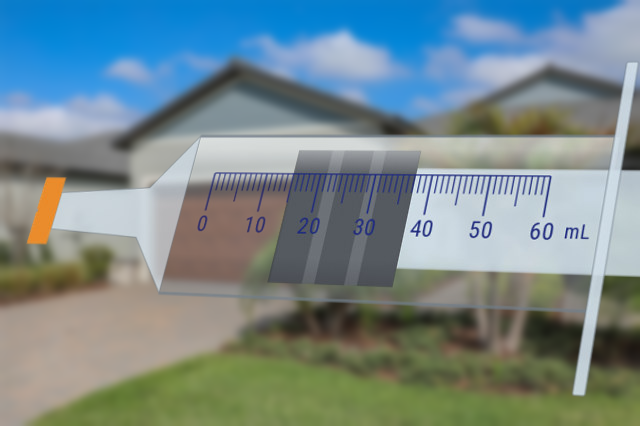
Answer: 15 mL
